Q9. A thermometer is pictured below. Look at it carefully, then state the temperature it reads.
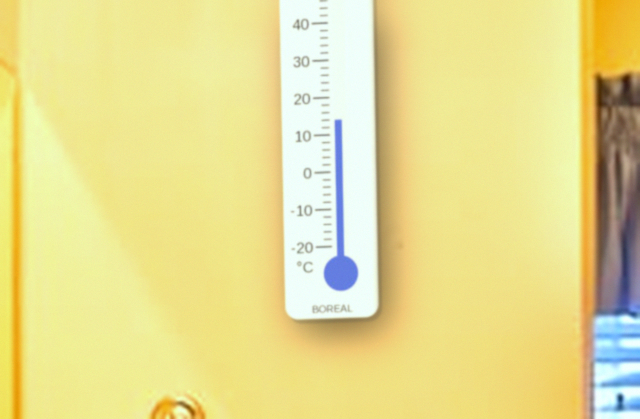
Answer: 14 °C
